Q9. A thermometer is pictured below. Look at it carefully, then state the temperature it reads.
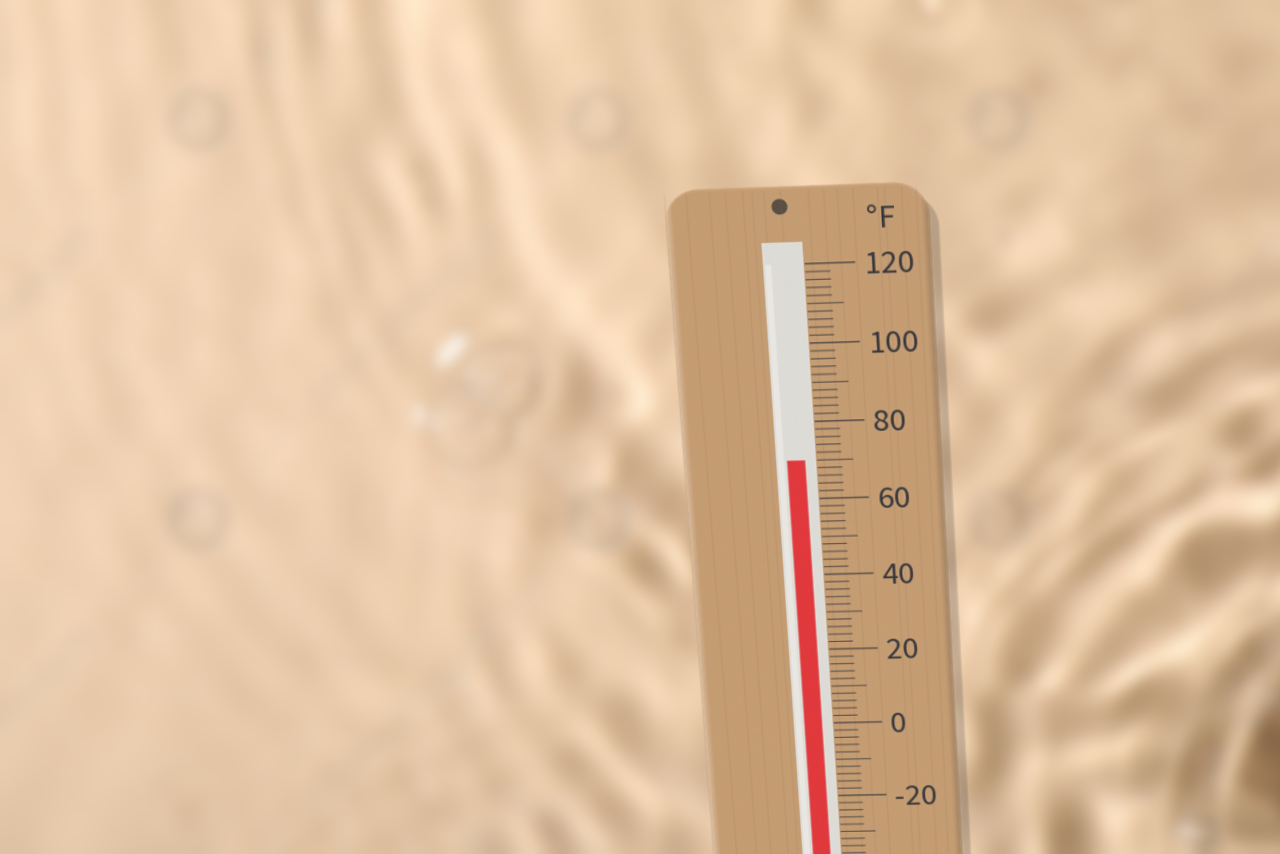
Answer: 70 °F
